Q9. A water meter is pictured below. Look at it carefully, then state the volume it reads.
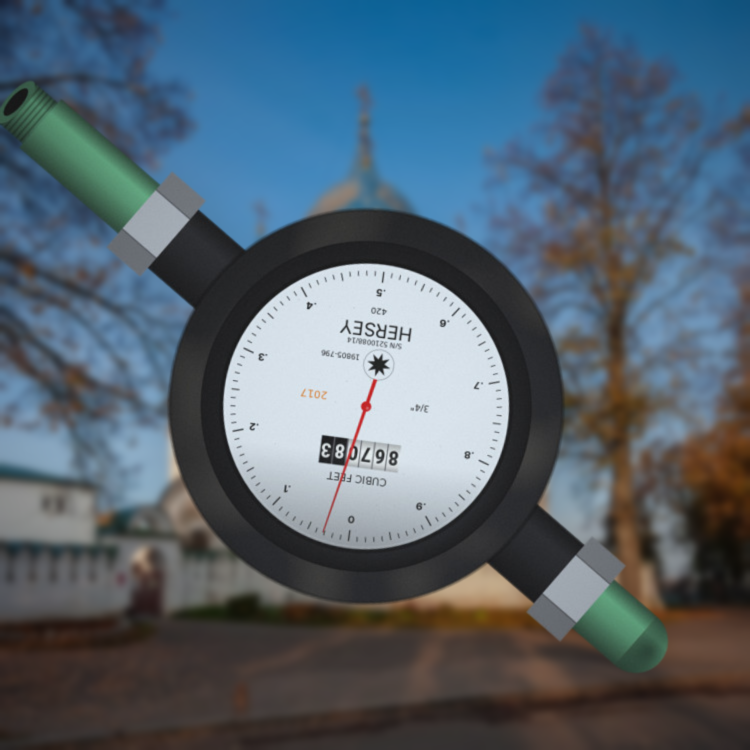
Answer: 867083.03 ft³
